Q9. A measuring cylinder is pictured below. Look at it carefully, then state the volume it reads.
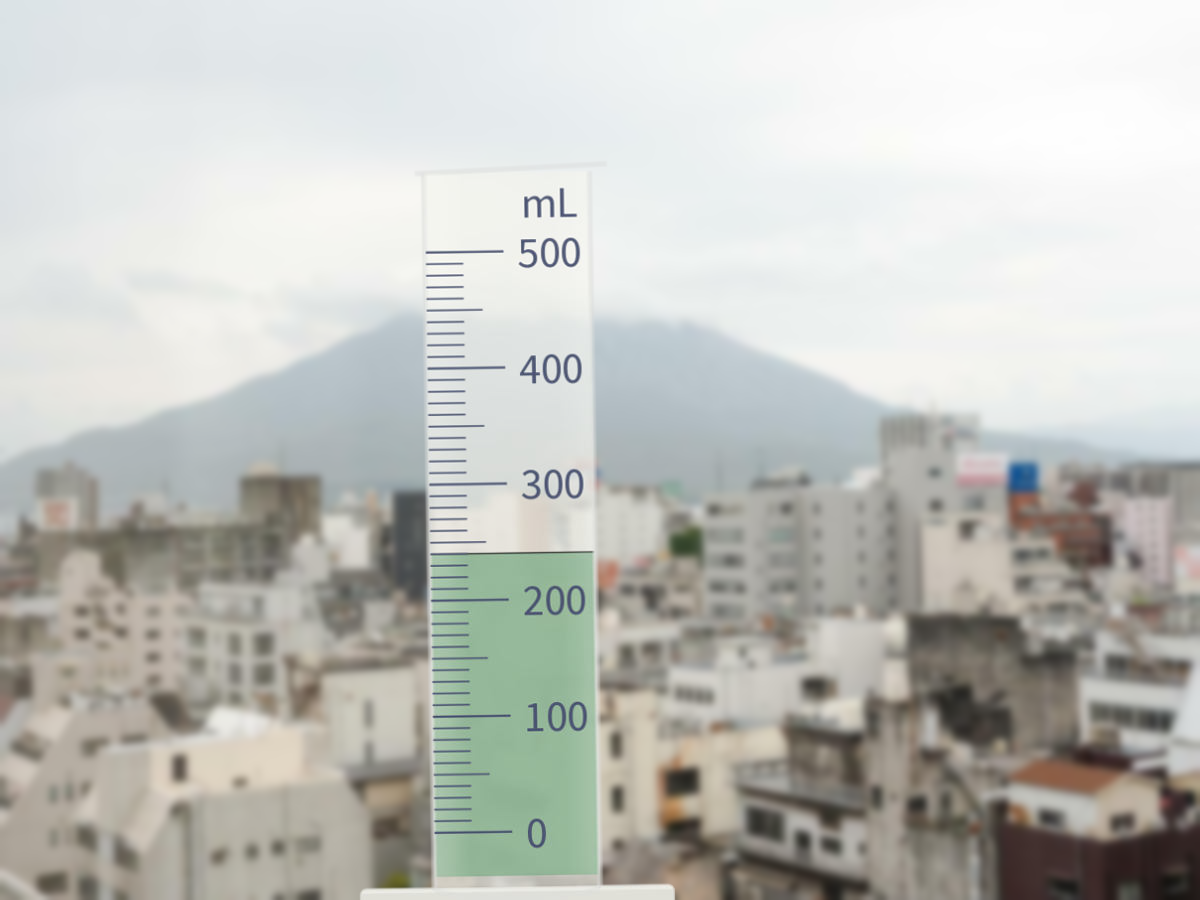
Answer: 240 mL
